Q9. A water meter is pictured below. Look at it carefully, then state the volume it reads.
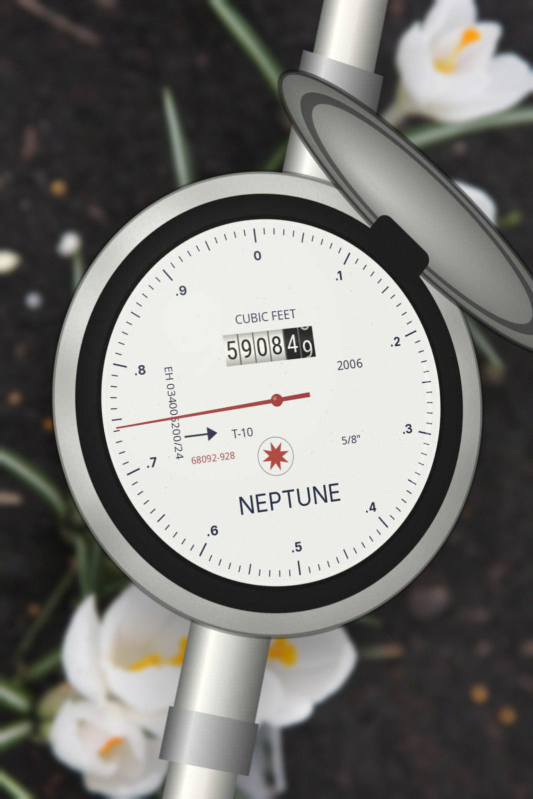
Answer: 590848.74 ft³
